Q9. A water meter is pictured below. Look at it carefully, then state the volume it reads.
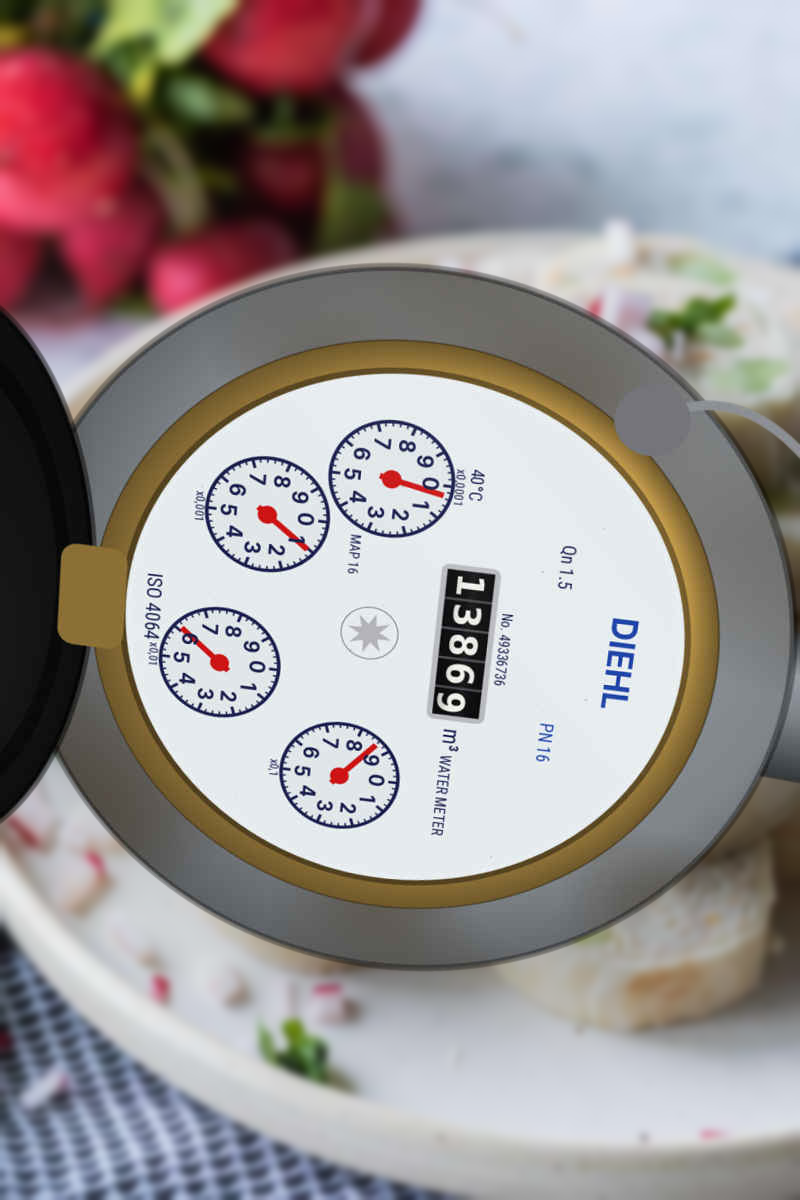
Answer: 13868.8610 m³
